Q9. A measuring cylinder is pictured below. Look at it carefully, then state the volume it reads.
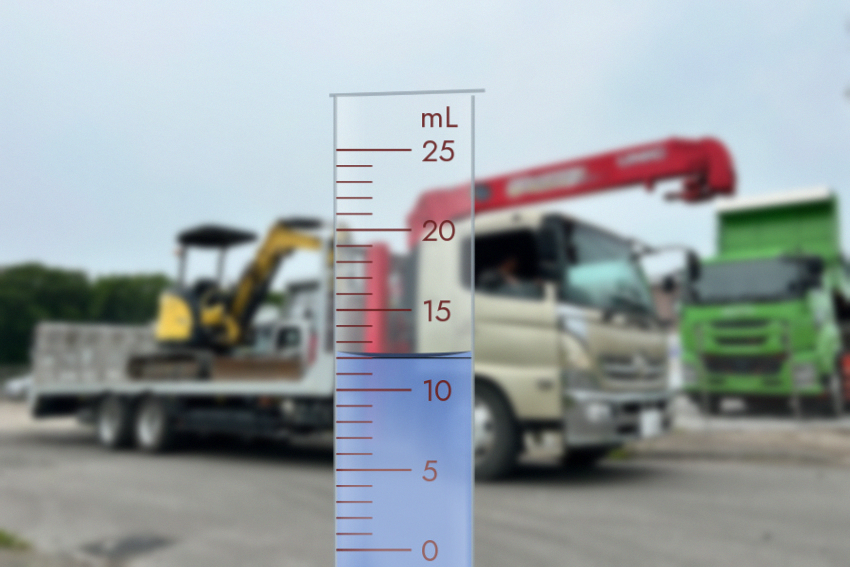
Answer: 12 mL
